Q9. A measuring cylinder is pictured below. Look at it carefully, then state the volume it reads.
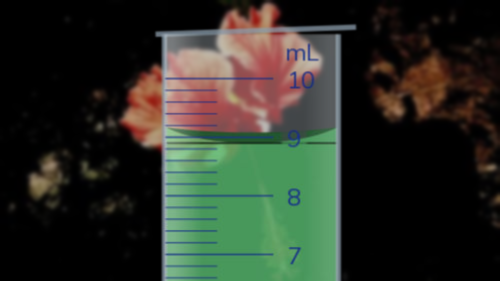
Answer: 8.9 mL
